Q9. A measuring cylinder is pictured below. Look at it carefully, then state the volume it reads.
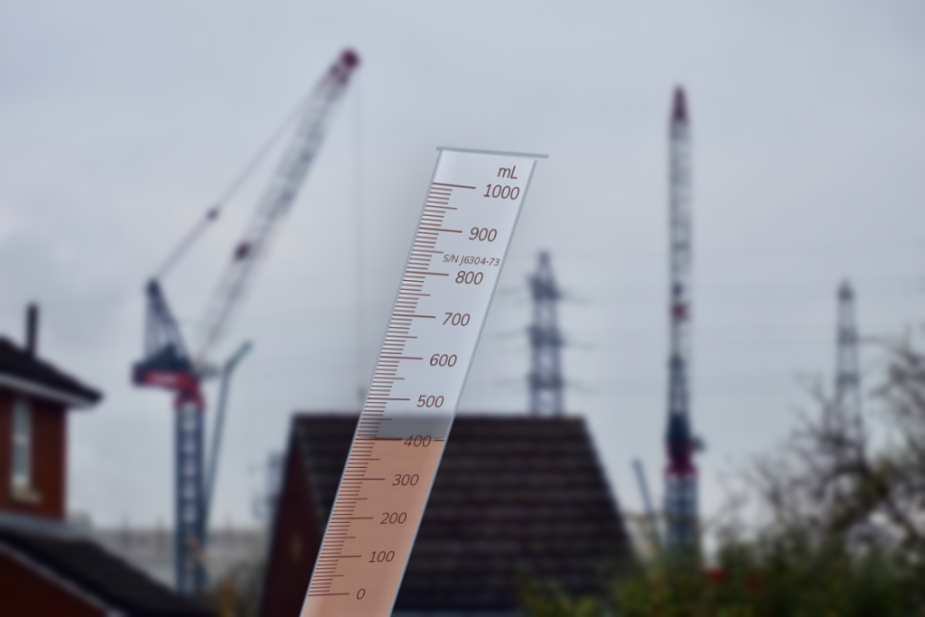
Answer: 400 mL
